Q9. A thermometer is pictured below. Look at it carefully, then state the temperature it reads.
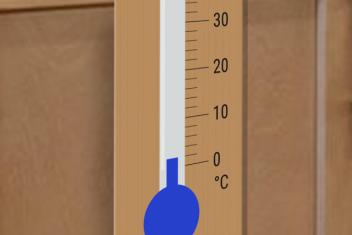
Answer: 2 °C
